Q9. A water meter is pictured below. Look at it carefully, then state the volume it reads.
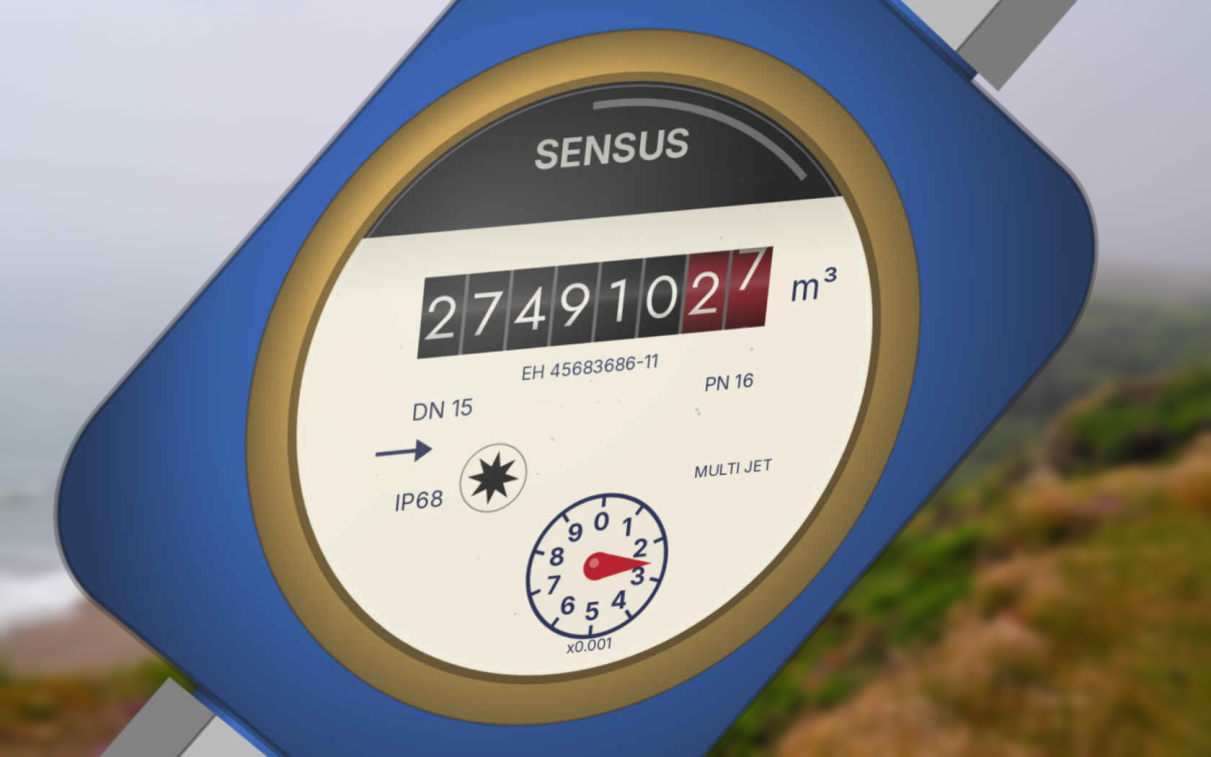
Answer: 274910.272 m³
